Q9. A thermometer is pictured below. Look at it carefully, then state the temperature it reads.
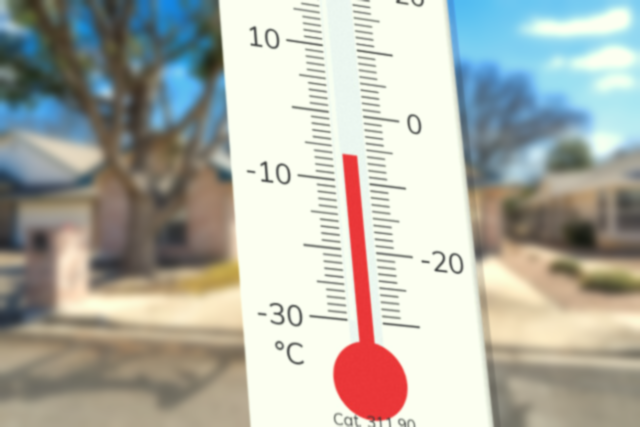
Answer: -6 °C
